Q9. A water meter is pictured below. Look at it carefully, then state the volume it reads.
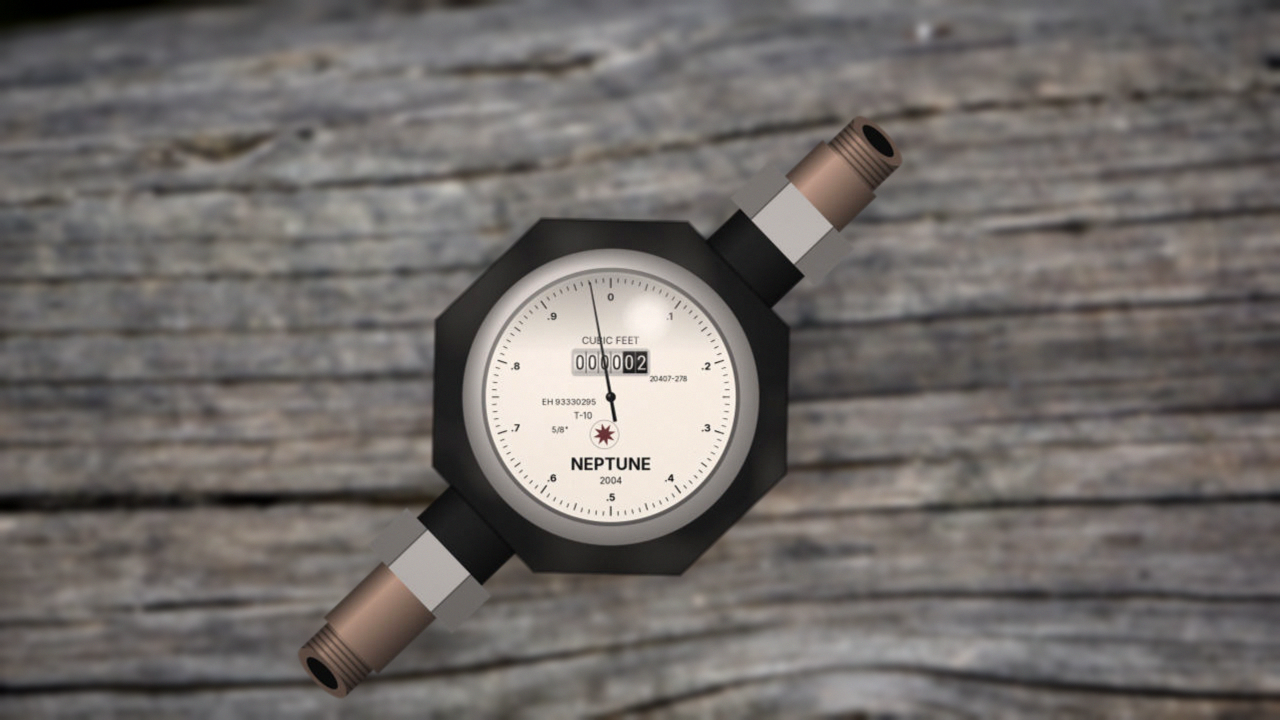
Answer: 1.97 ft³
